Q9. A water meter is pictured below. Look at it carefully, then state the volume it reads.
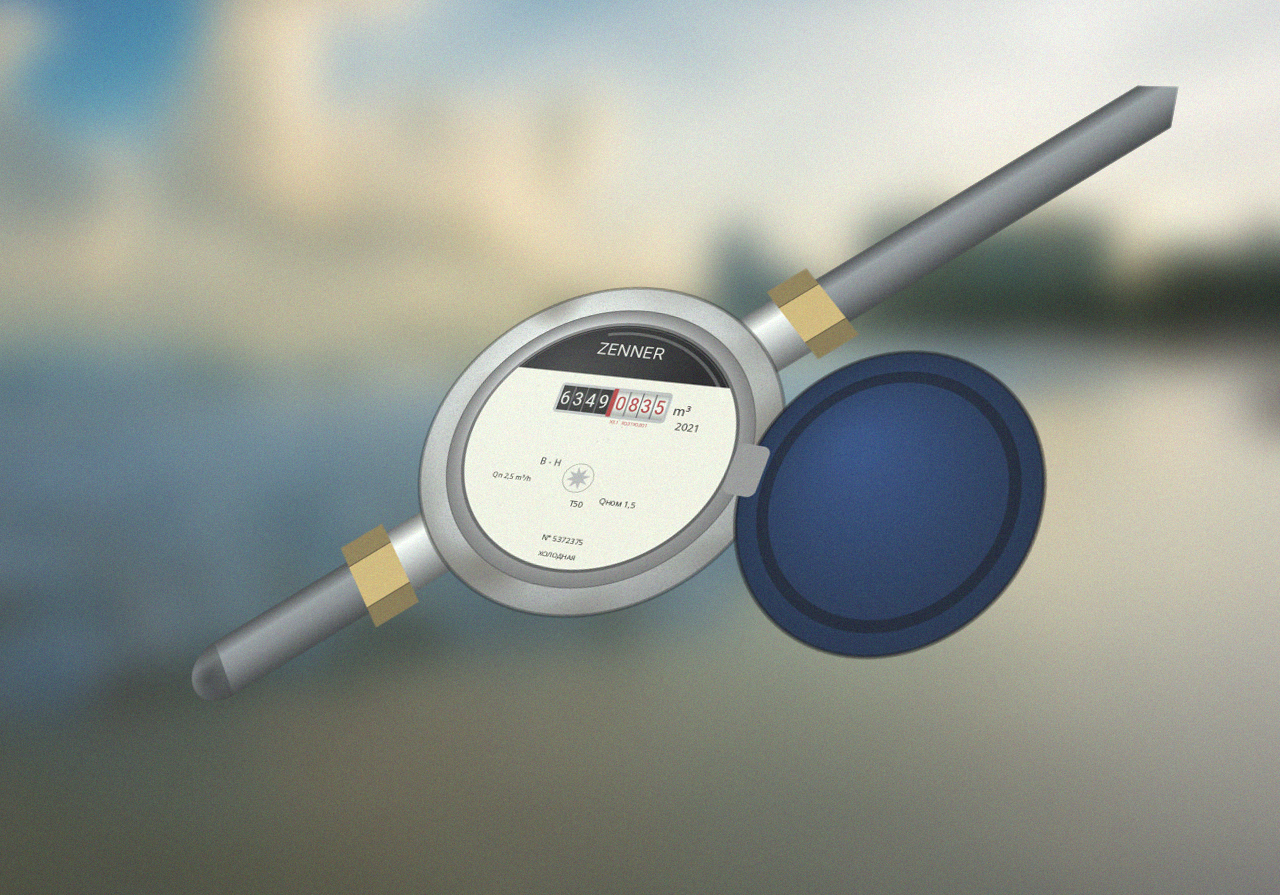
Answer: 6349.0835 m³
